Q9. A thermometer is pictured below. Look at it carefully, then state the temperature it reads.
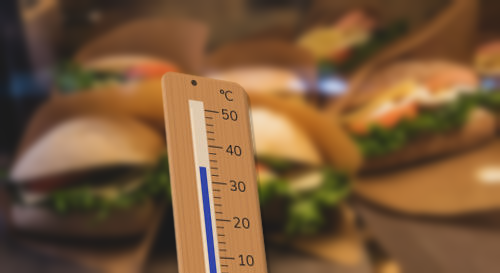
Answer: 34 °C
